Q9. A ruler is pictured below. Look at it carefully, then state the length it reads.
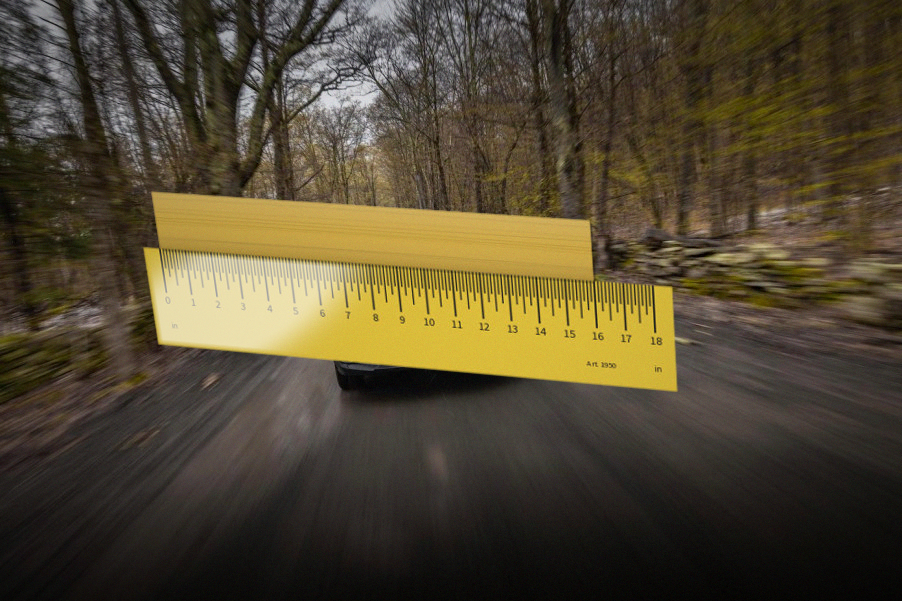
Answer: 16 in
